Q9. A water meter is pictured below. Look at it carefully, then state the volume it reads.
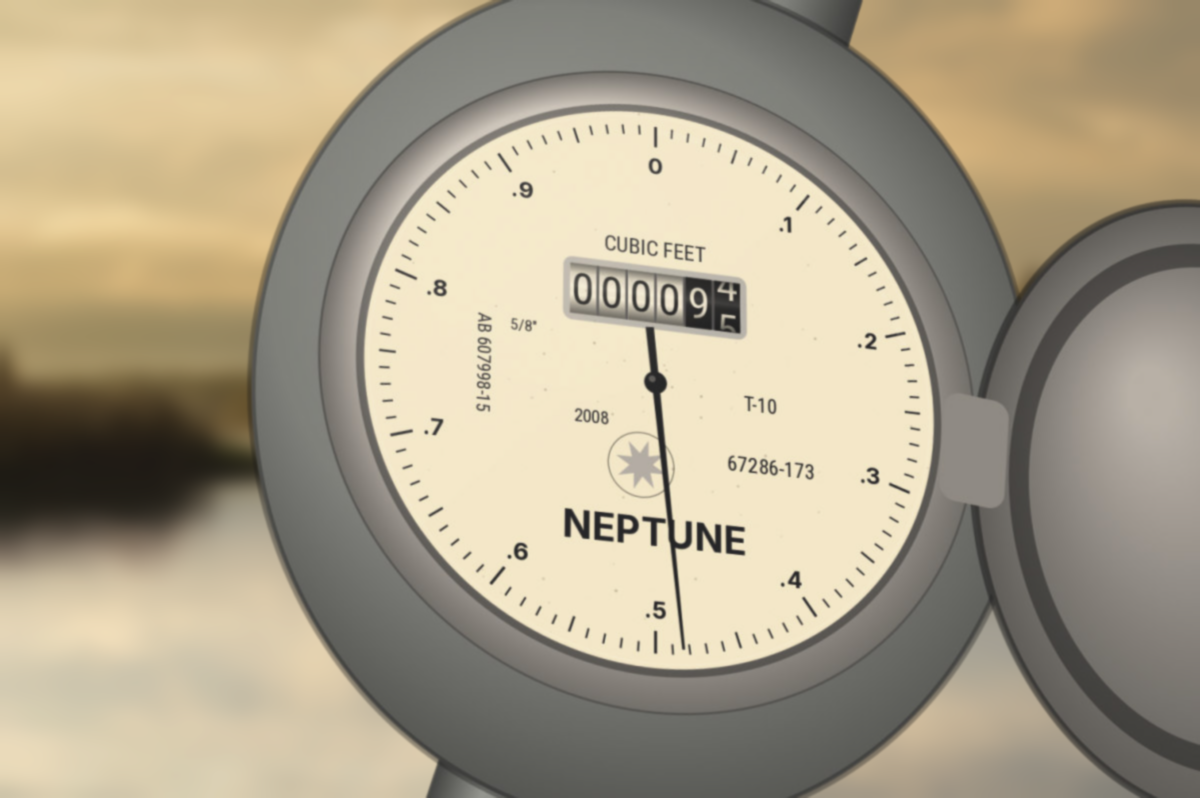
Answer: 94.48 ft³
